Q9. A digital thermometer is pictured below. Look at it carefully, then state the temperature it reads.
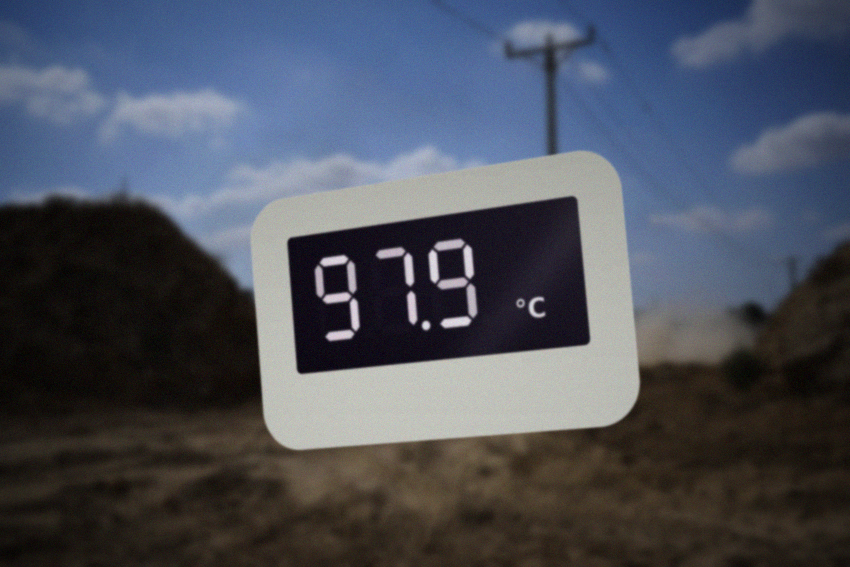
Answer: 97.9 °C
